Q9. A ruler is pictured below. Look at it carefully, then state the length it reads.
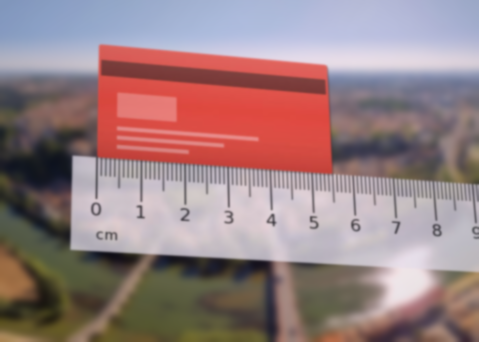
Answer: 5.5 cm
